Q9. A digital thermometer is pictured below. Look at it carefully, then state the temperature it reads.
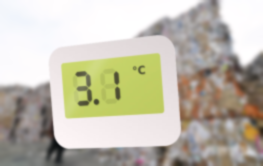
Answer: 3.1 °C
